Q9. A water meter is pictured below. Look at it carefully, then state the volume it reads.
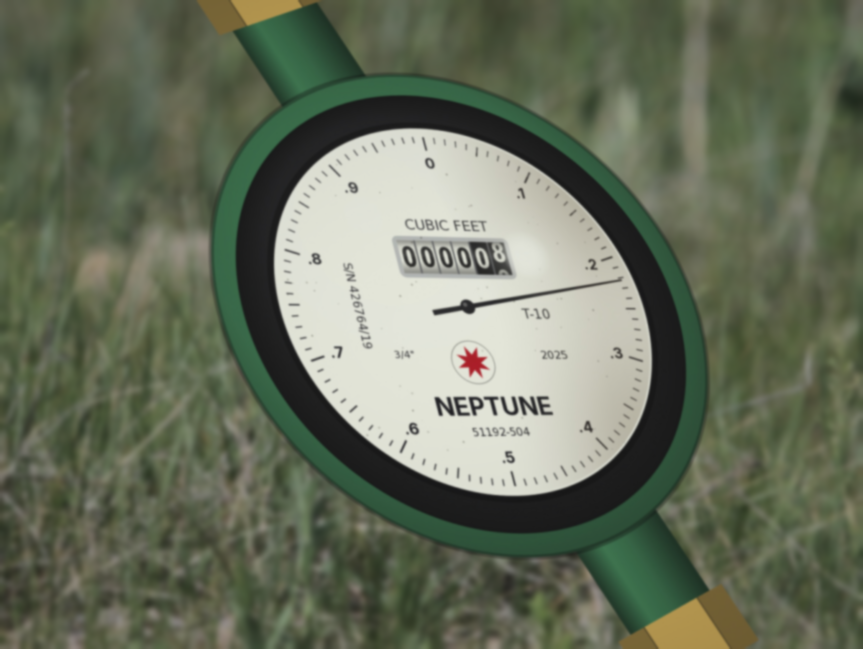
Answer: 8.22 ft³
